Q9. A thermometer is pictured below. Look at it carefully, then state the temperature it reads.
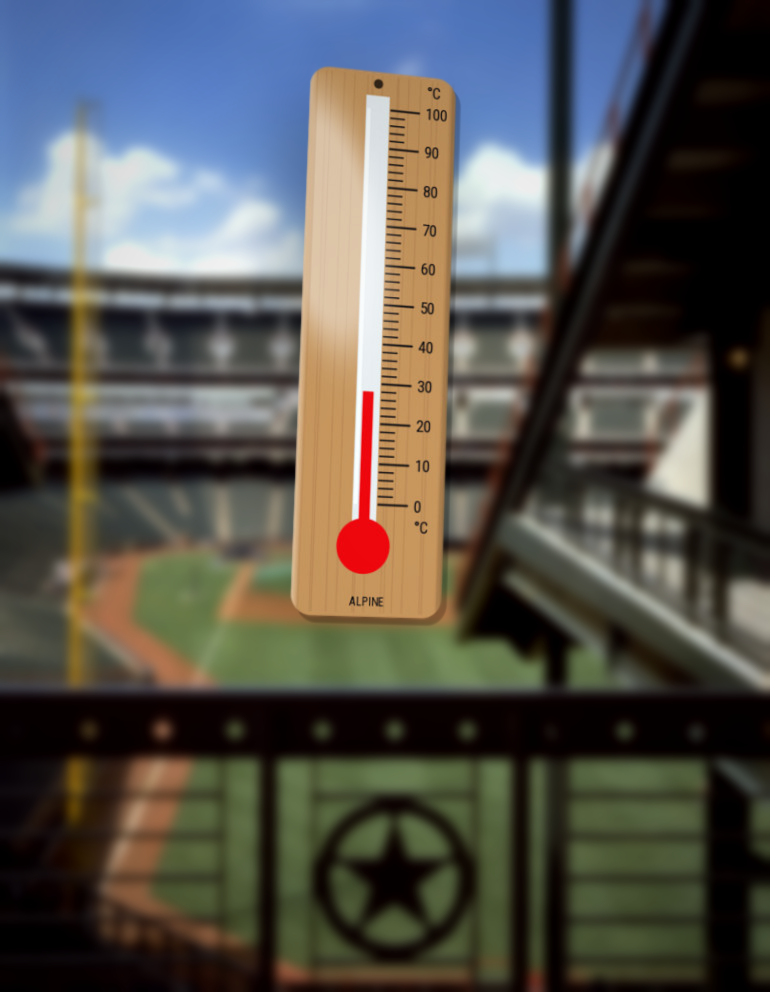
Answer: 28 °C
